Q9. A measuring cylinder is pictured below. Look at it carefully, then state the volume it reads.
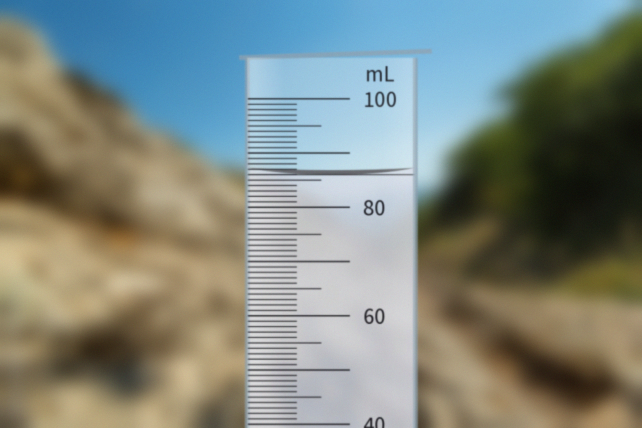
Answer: 86 mL
